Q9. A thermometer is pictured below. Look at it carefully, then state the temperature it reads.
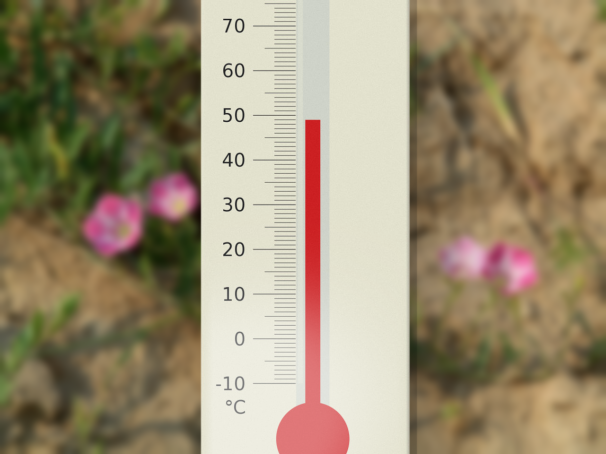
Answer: 49 °C
